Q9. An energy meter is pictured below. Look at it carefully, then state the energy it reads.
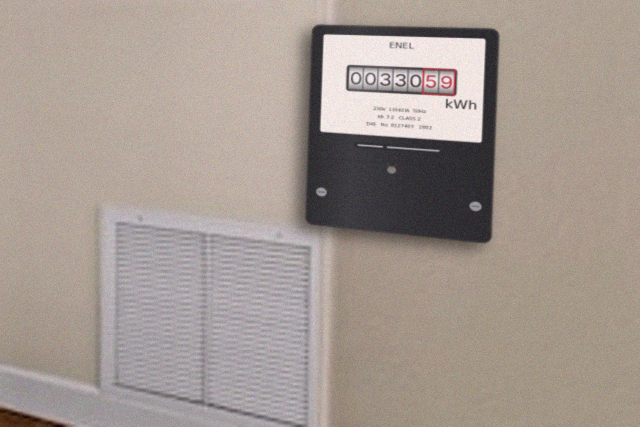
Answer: 330.59 kWh
